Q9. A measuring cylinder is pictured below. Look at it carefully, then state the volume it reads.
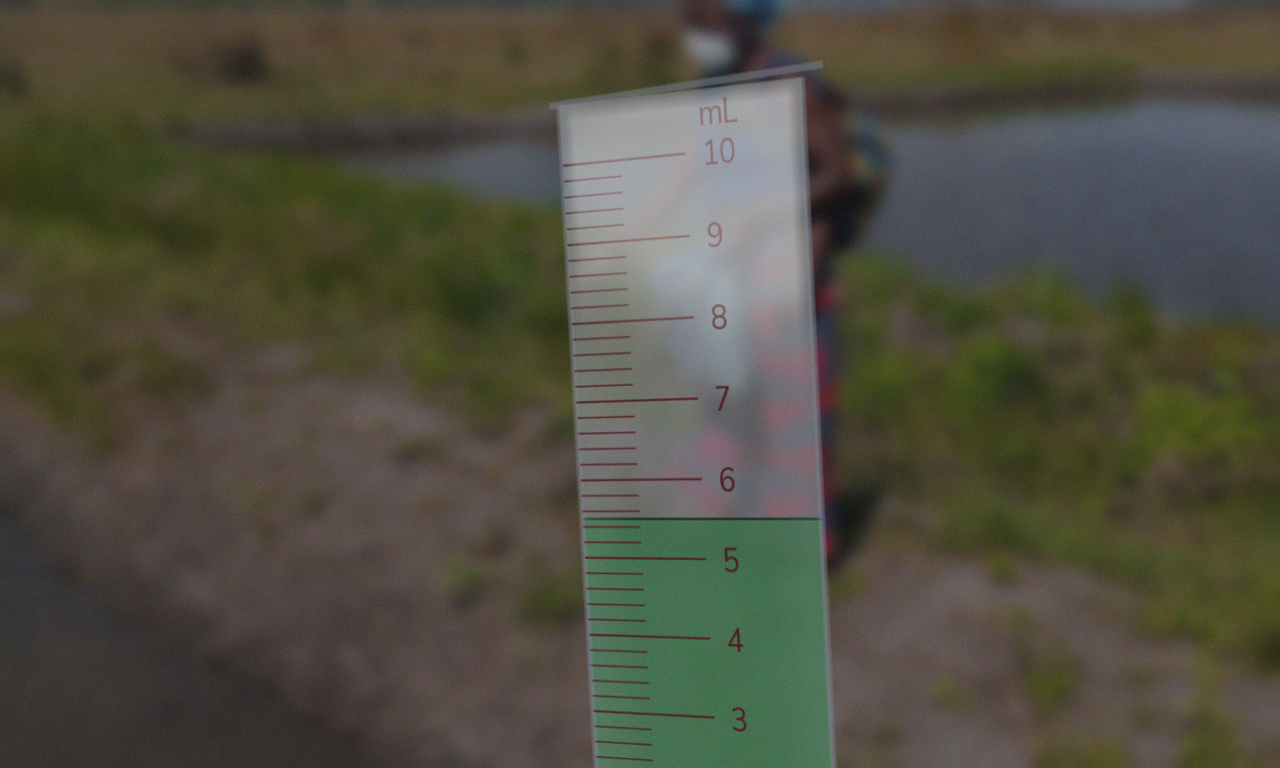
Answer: 5.5 mL
